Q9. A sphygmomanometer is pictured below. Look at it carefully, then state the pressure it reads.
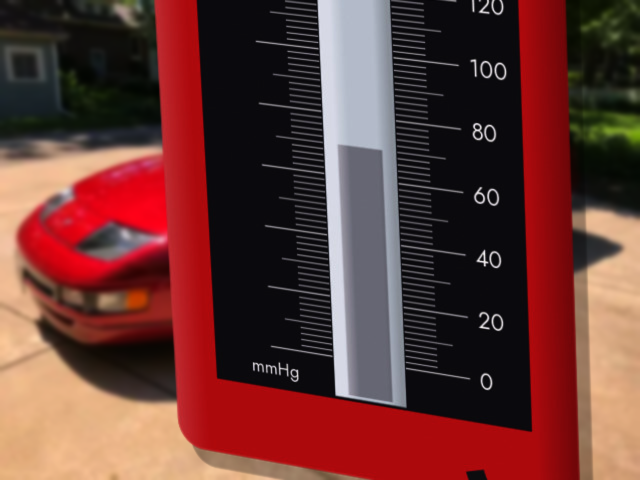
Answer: 70 mmHg
